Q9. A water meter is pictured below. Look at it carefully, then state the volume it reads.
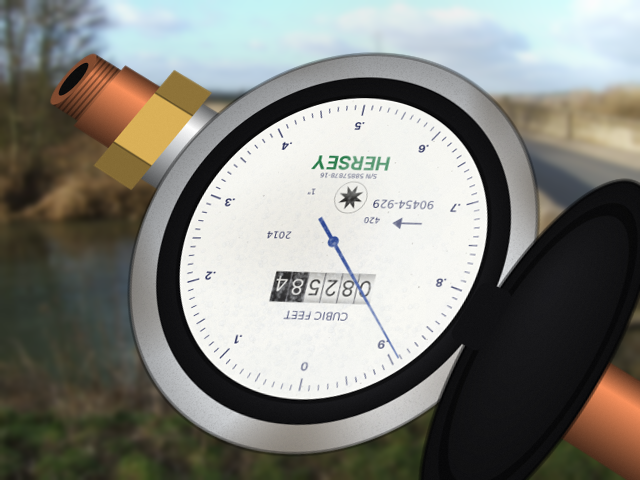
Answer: 82583.89 ft³
